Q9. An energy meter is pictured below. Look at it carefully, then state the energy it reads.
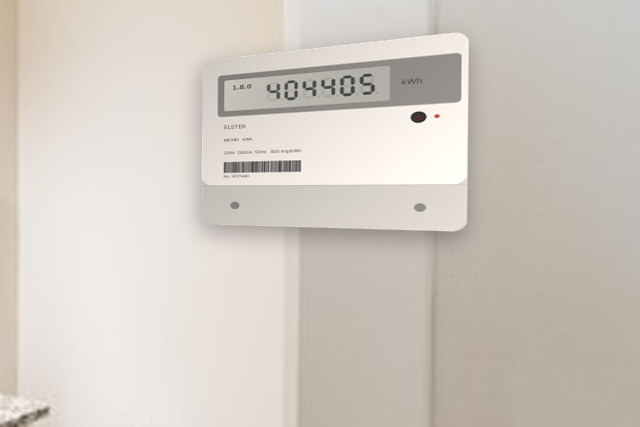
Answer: 404405 kWh
